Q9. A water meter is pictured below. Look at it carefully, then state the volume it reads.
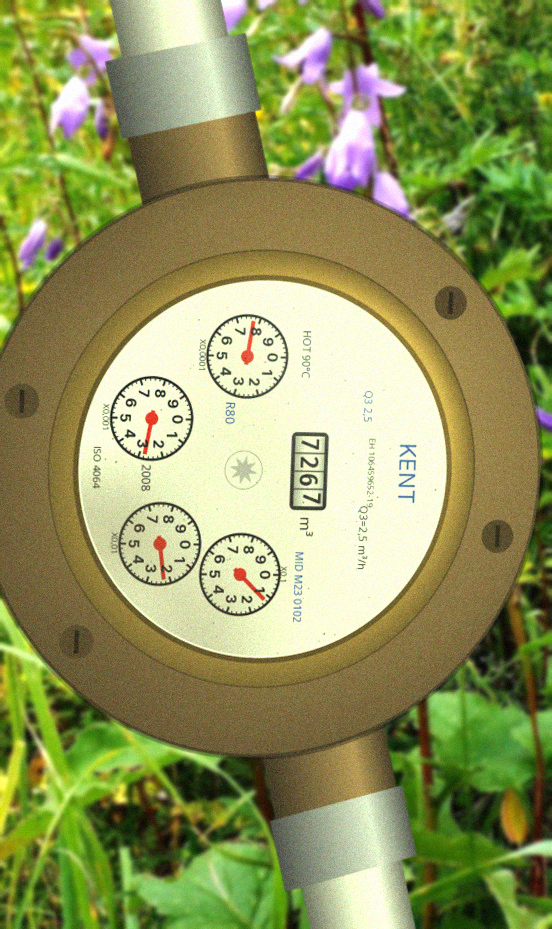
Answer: 7267.1227 m³
